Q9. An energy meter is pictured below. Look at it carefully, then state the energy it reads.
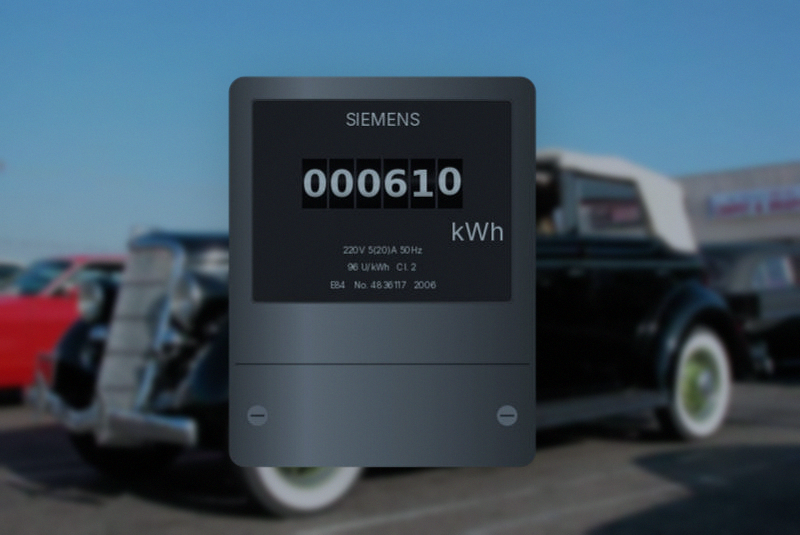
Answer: 610 kWh
